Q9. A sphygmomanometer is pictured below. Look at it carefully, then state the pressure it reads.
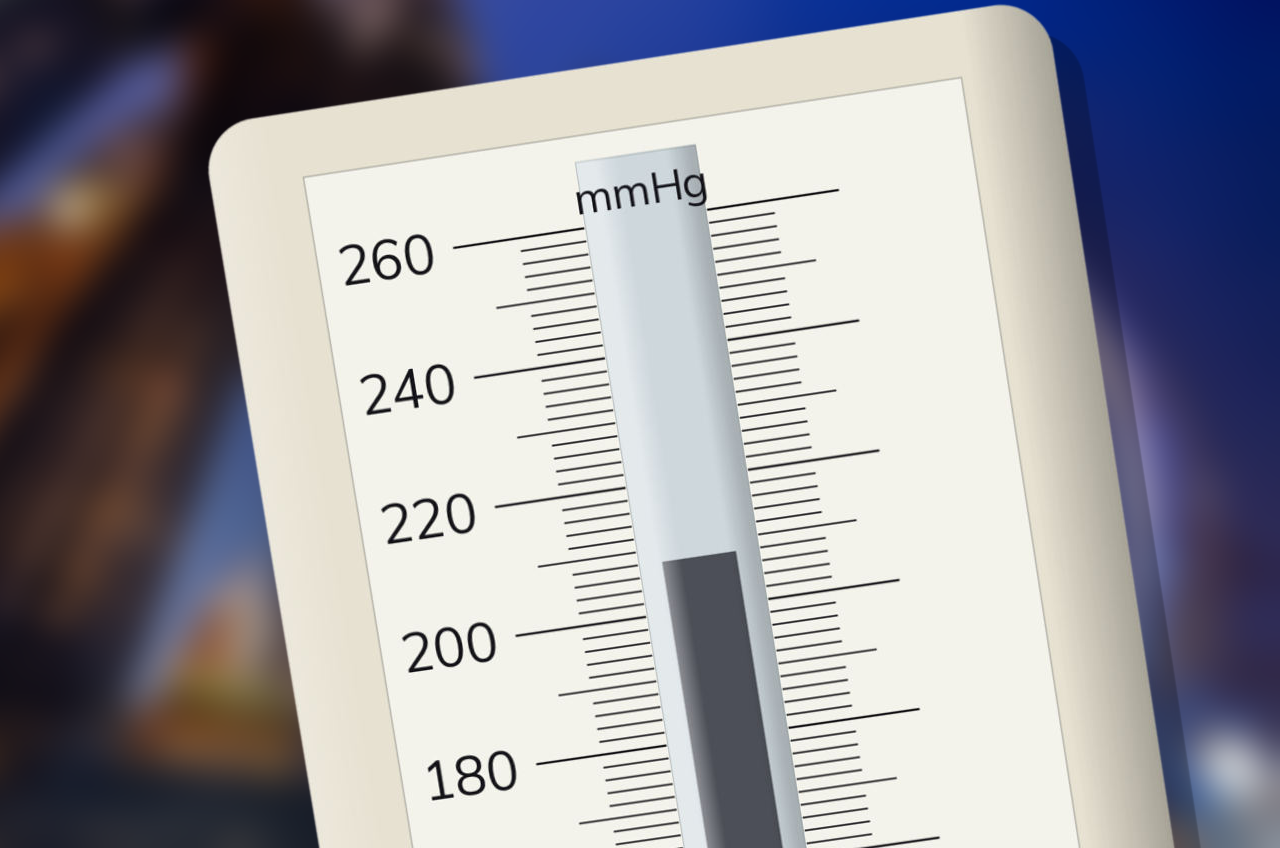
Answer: 208 mmHg
